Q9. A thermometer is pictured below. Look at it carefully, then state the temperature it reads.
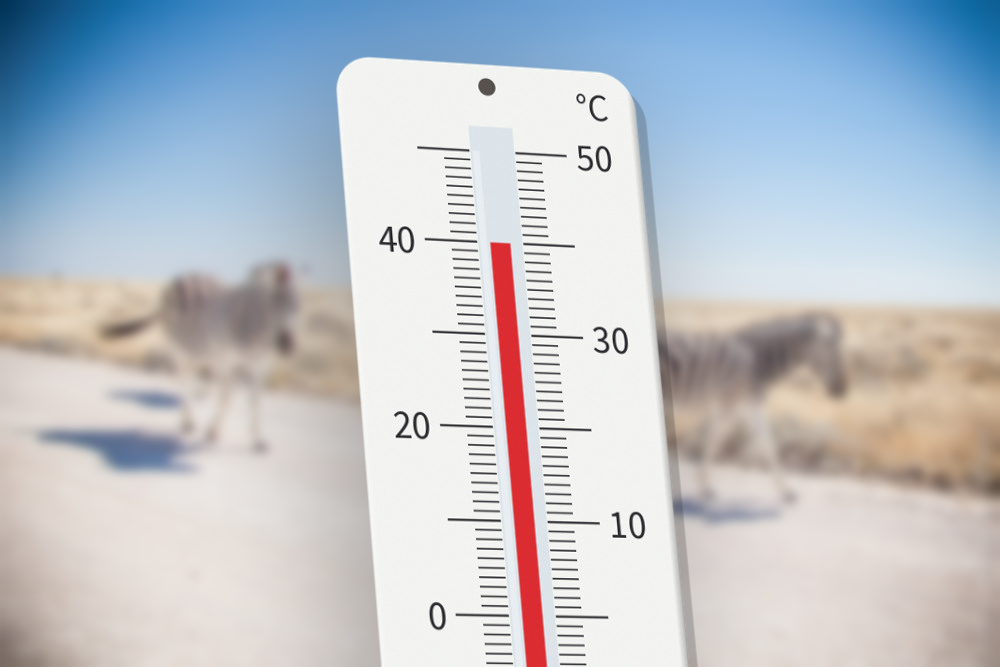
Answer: 40 °C
